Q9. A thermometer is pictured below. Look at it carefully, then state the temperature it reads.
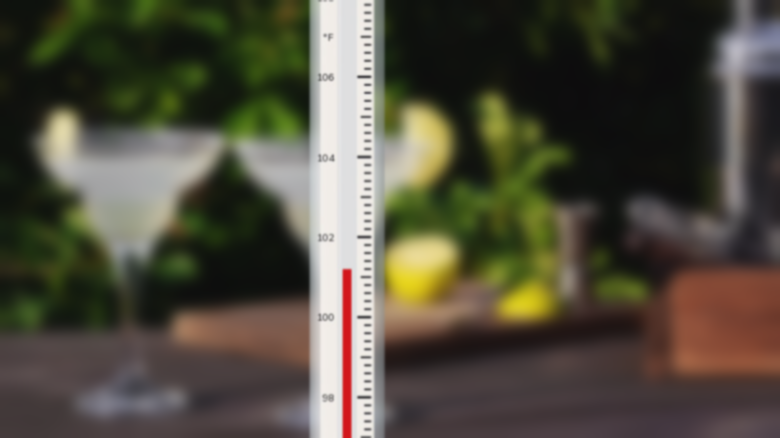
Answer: 101.2 °F
